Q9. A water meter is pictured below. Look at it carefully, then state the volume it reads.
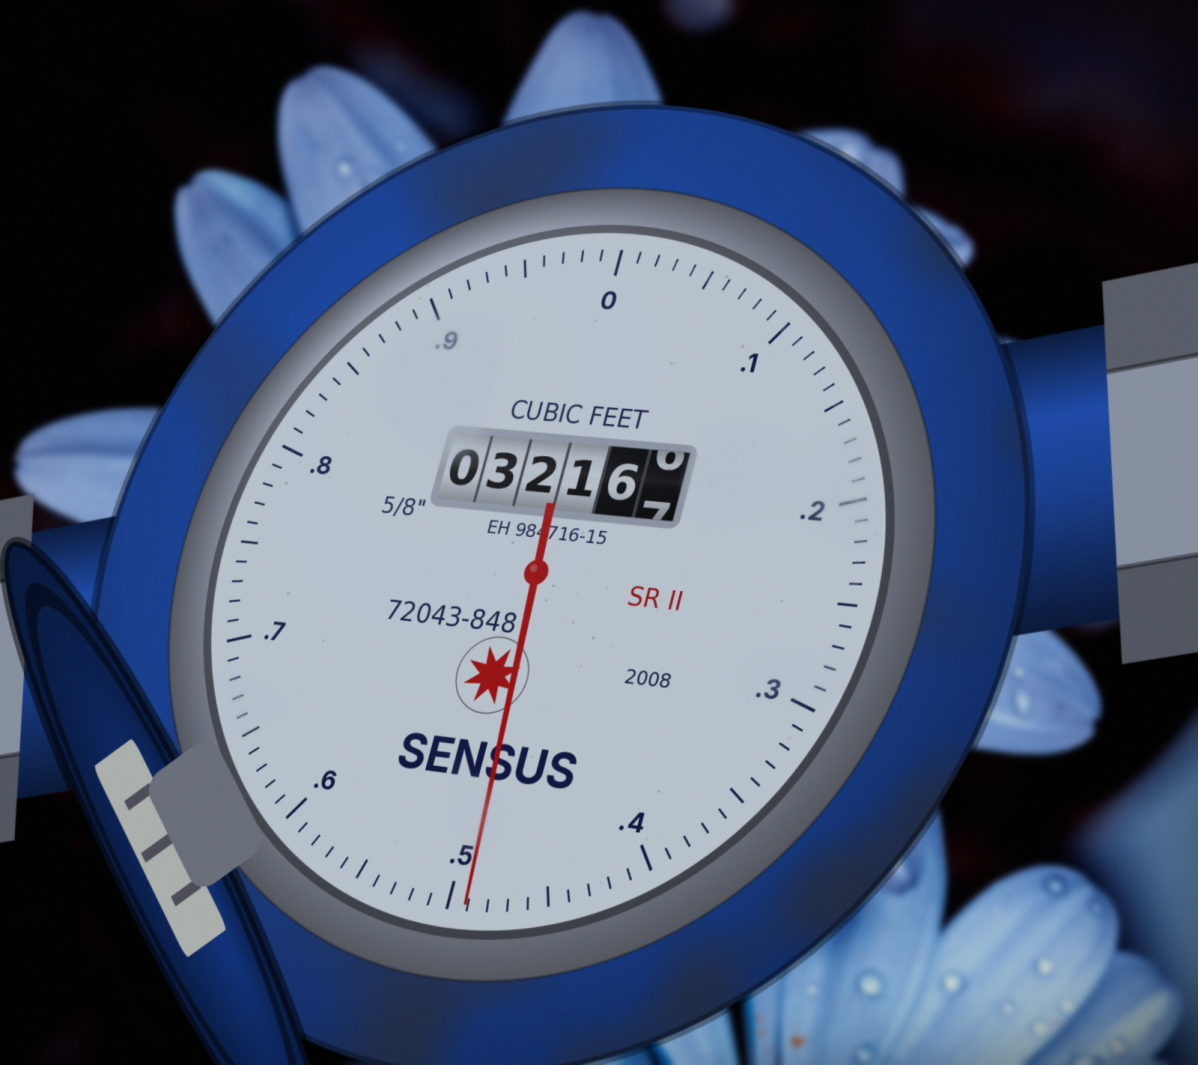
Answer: 32166.49 ft³
